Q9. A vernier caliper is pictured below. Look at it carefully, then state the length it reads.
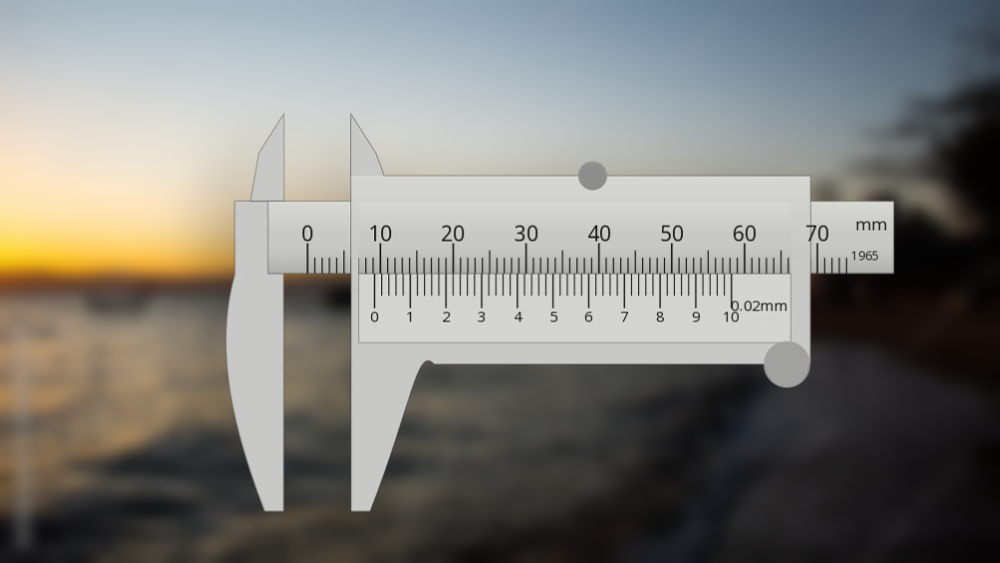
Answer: 9.2 mm
